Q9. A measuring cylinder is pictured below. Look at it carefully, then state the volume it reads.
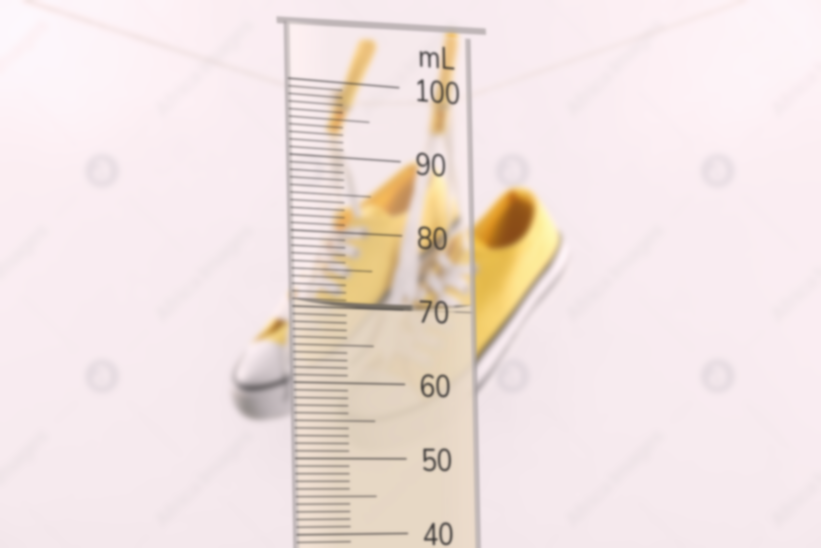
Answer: 70 mL
